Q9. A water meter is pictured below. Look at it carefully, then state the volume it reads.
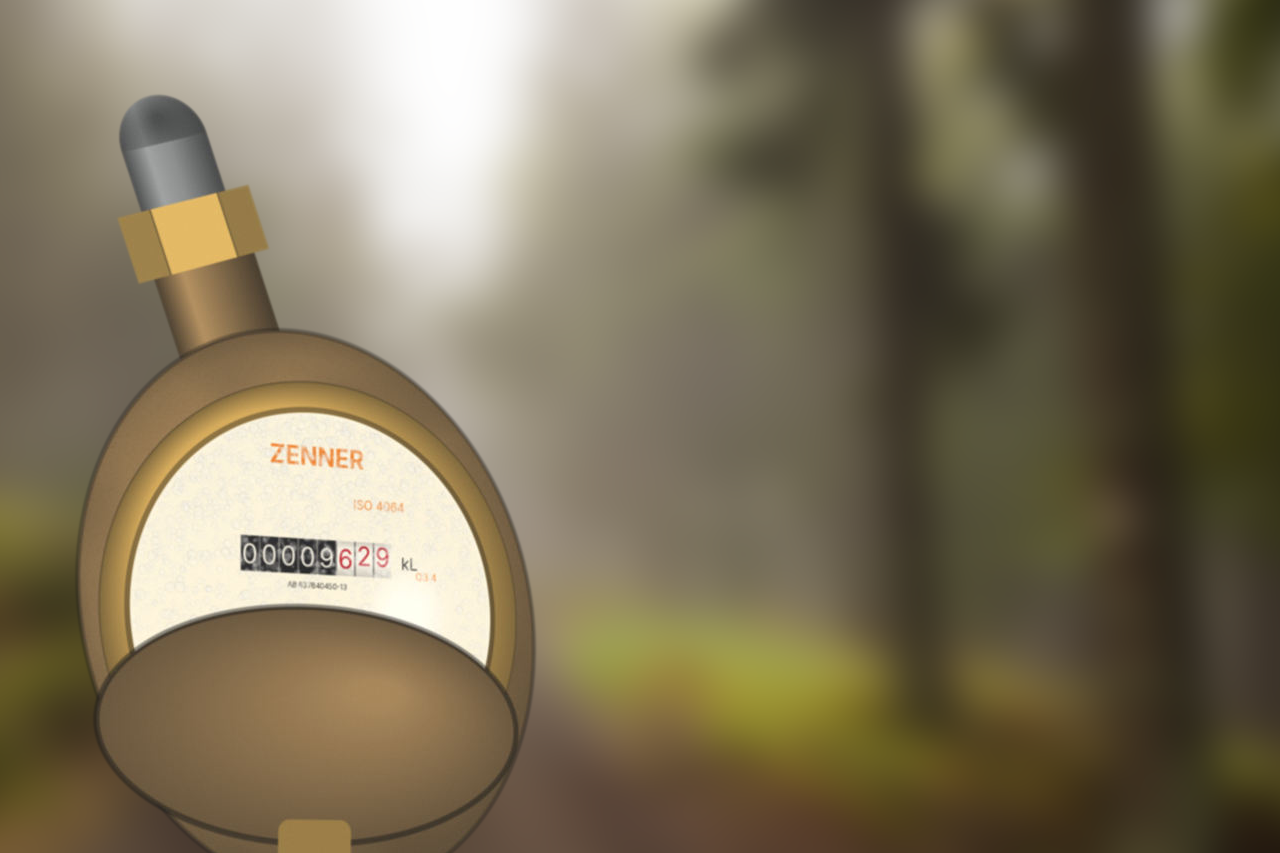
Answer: 9.629 kL
